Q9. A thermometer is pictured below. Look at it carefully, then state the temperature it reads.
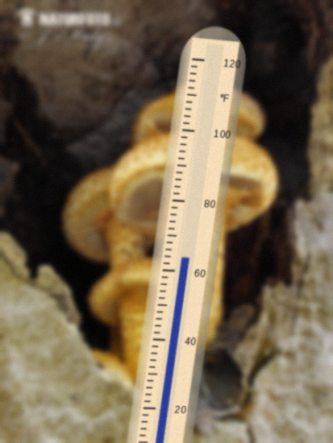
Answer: 64 °F
